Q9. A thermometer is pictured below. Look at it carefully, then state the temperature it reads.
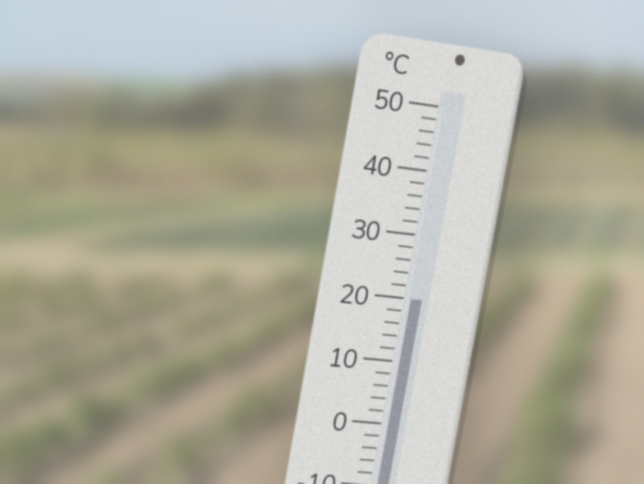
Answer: 20 °C
